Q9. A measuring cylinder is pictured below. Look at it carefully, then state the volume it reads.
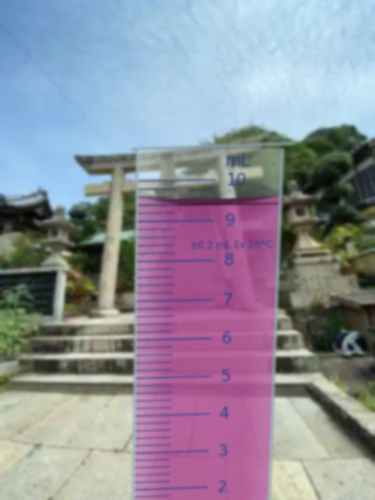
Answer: 9.4 mL
